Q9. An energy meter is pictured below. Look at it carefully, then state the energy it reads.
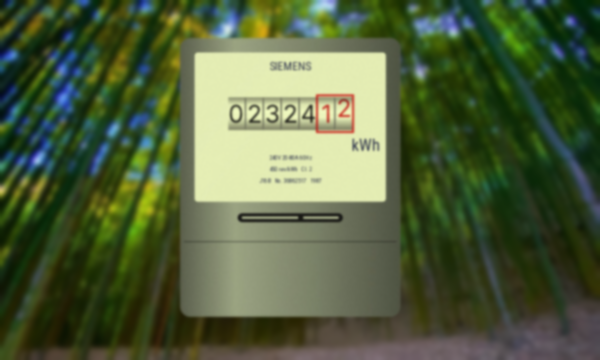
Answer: 2324.12 kWh
